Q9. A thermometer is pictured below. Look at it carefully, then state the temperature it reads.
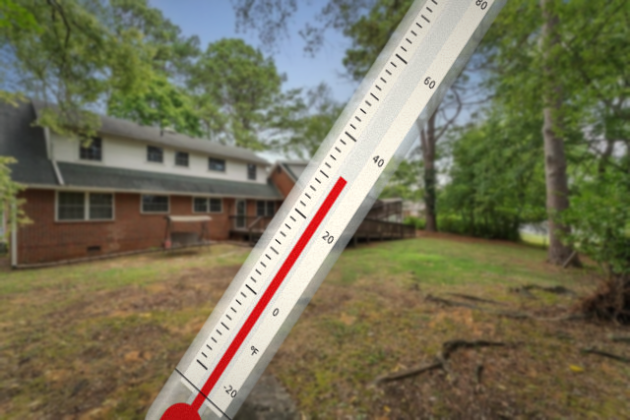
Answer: 32 °F
